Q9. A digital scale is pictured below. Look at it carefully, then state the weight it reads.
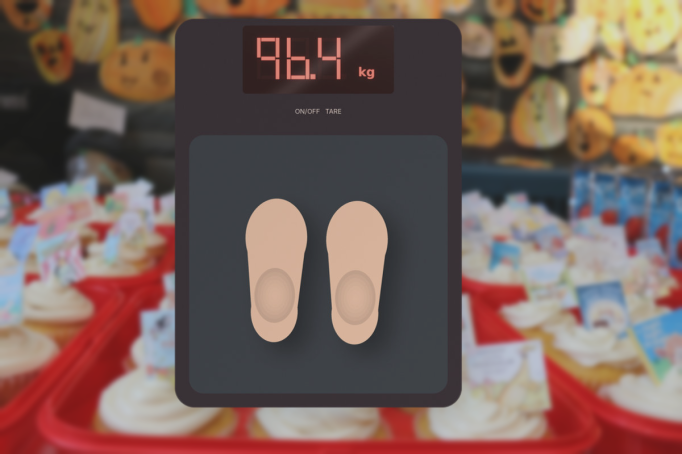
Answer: 96.4 kg
